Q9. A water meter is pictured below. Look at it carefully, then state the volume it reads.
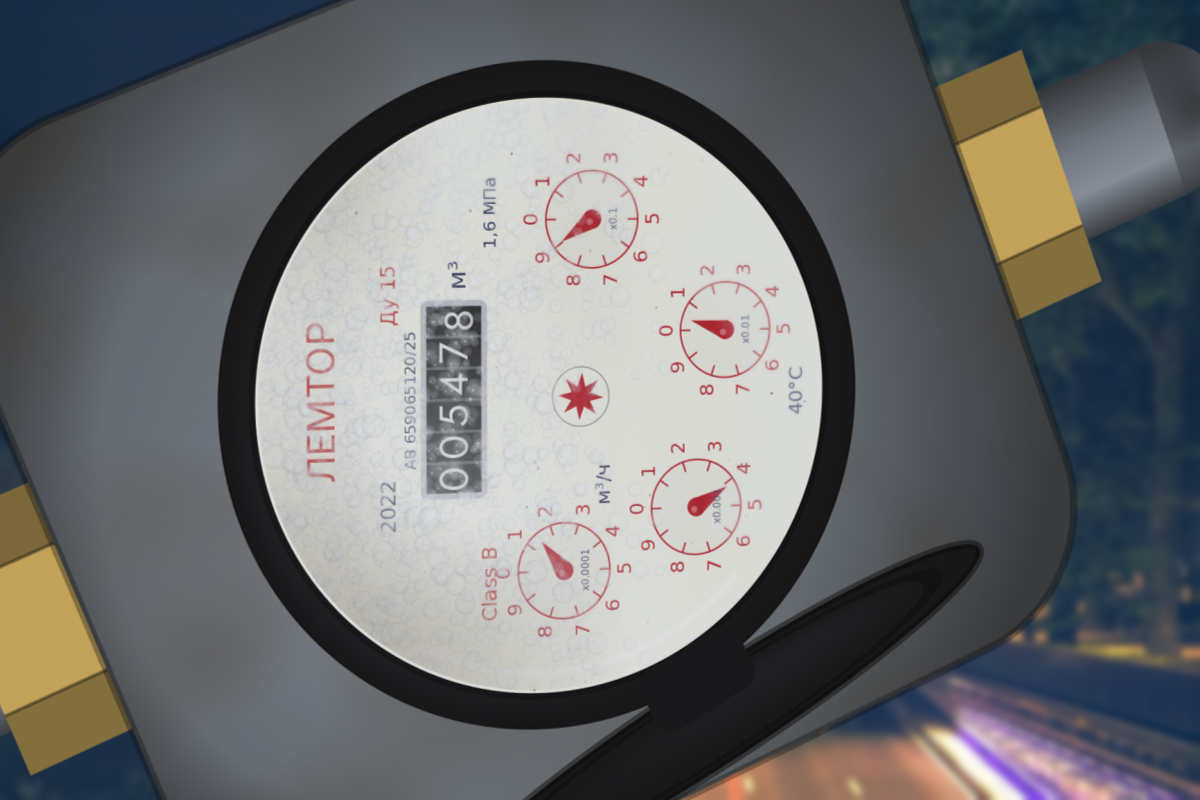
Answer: 5477.9041 m³
